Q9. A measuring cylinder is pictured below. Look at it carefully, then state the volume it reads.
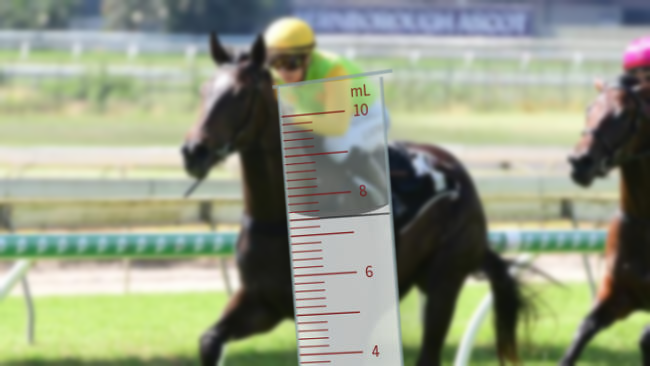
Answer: 7.4 mL
